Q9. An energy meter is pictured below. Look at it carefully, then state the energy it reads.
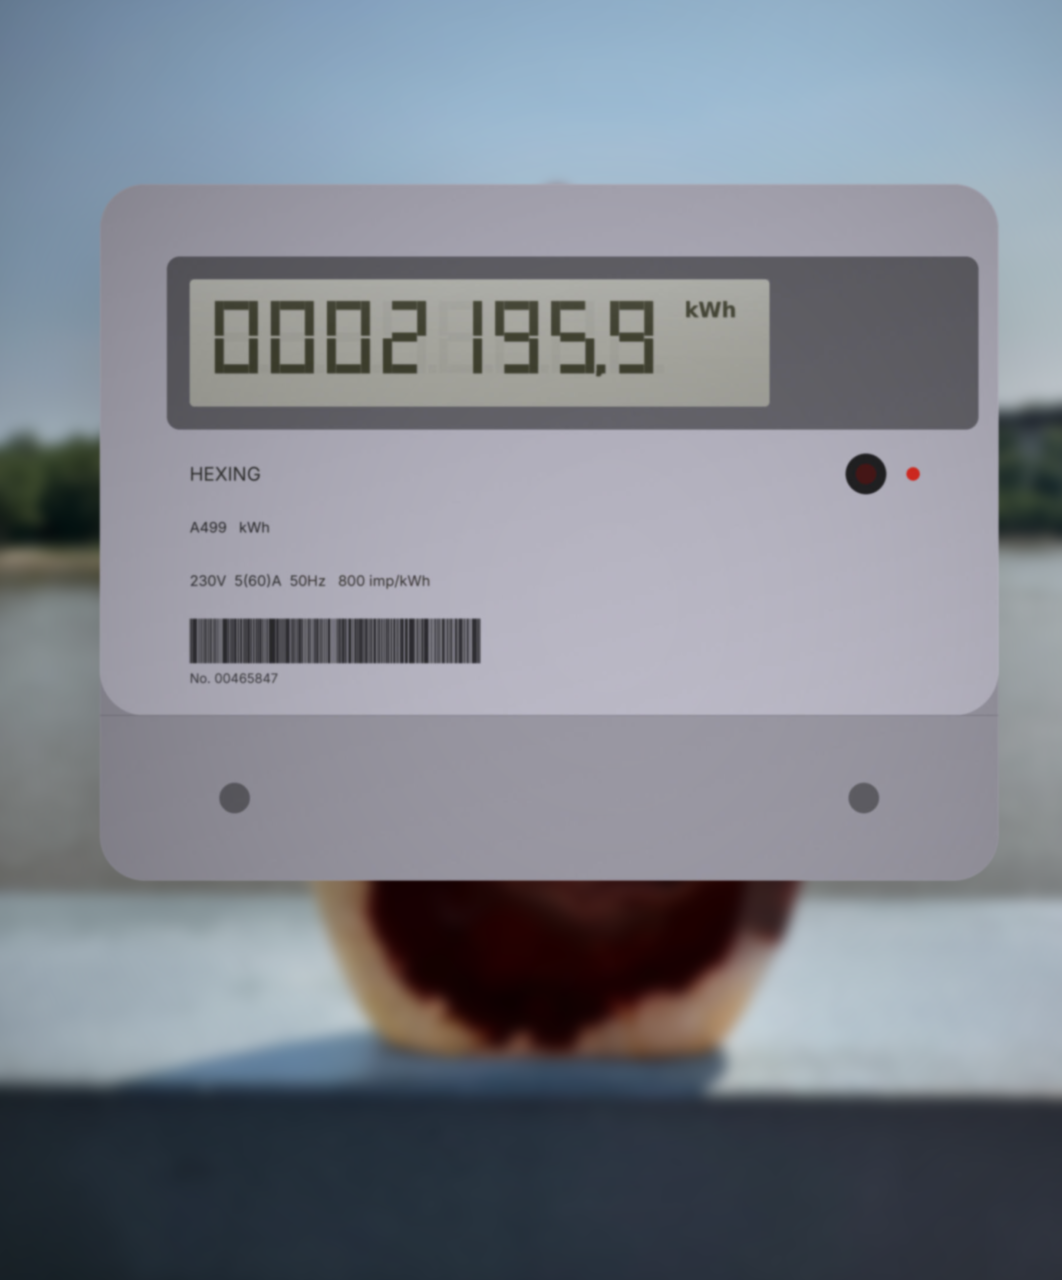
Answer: 2195.9 kWh
